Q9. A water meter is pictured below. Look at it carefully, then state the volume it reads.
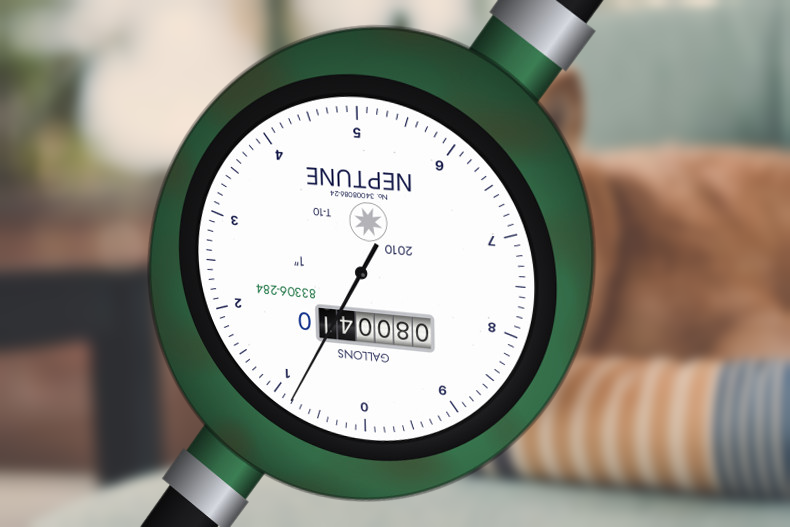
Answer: 800410.8 gal
